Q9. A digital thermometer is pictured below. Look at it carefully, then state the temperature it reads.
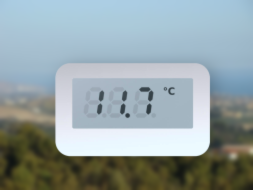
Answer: 11.7 °C
